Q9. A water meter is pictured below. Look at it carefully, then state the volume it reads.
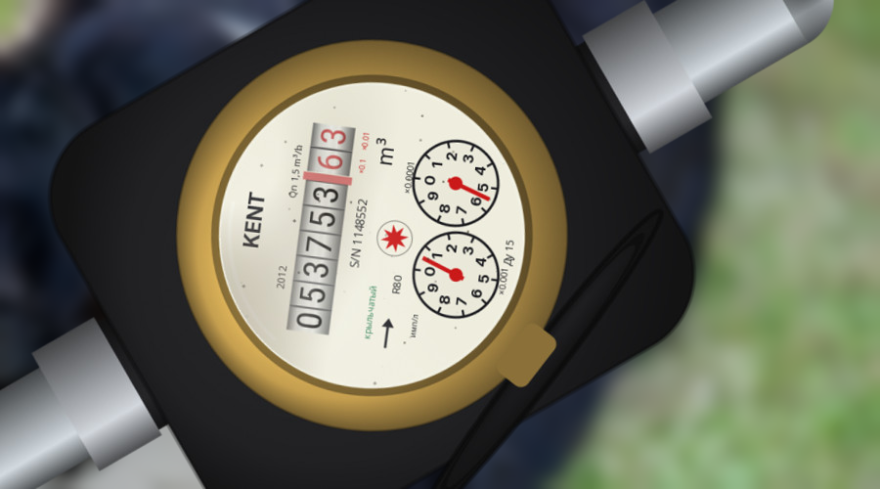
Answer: 53753.6305 m³
